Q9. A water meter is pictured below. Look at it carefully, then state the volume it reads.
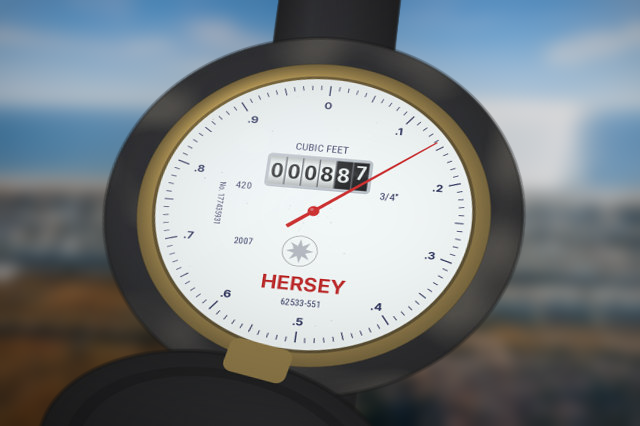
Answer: 887.14 ft³
